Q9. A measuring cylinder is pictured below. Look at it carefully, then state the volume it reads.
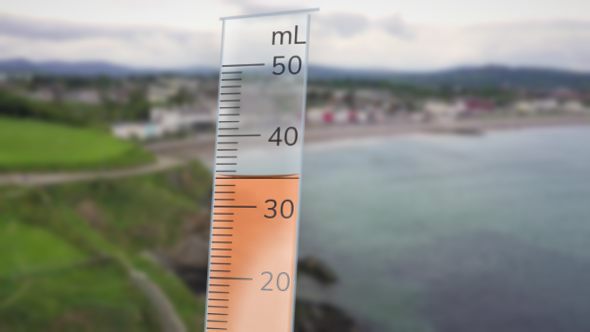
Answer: 34 mL
